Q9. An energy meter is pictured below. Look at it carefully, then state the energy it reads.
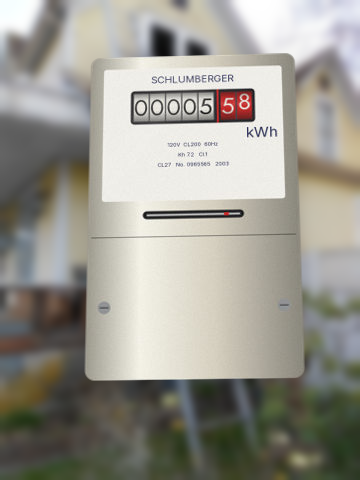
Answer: 5.58 kWh
